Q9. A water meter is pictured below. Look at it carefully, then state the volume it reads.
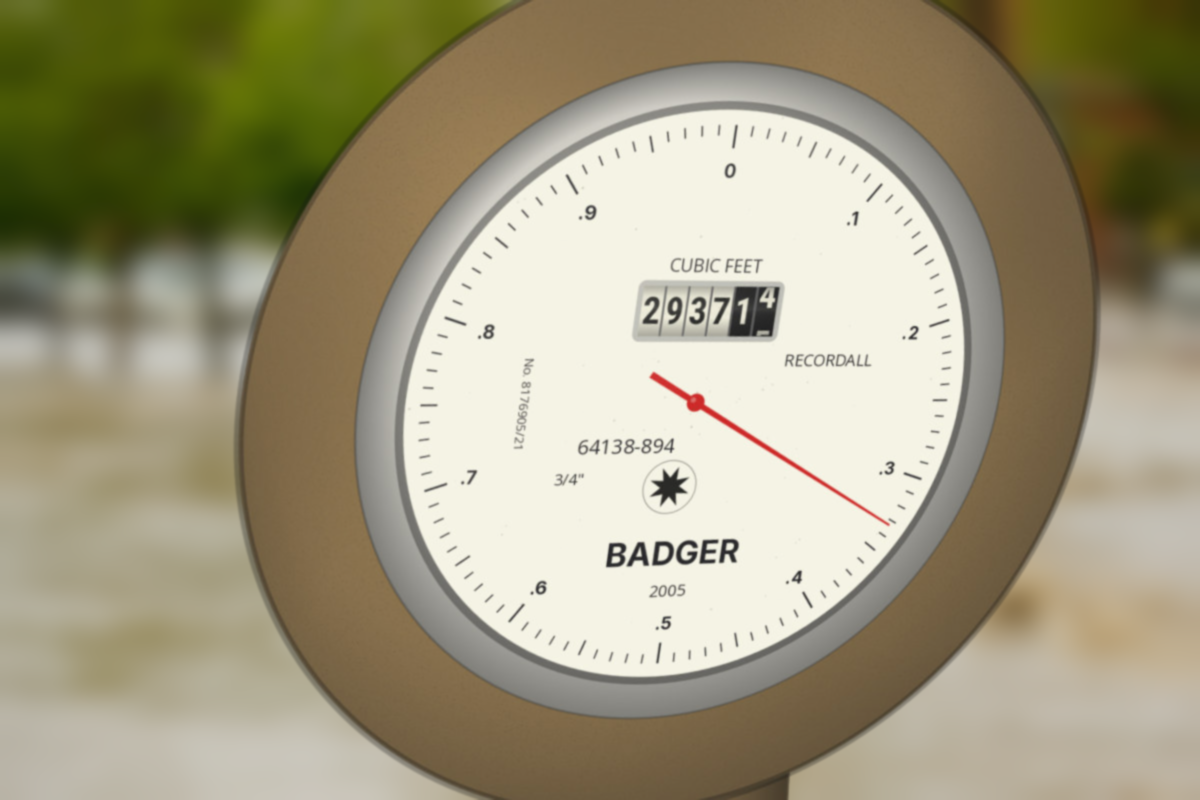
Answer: 293714.33 ft³
